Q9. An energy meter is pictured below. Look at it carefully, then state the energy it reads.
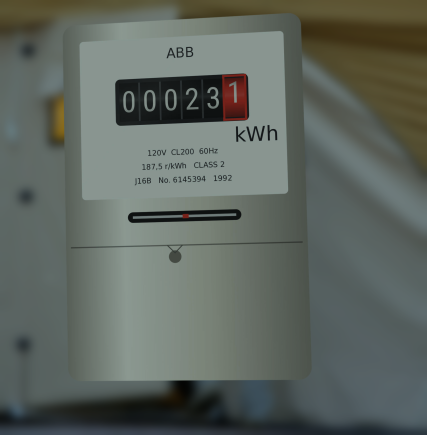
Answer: 23.1 kWh
